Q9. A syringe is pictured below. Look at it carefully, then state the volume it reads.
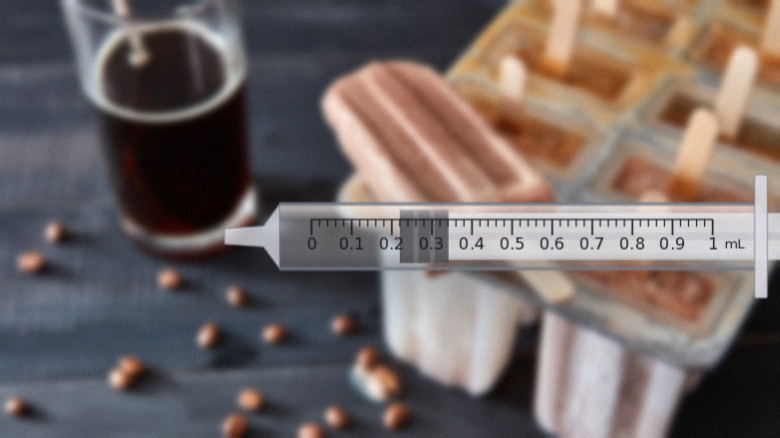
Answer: 0.22 mL
